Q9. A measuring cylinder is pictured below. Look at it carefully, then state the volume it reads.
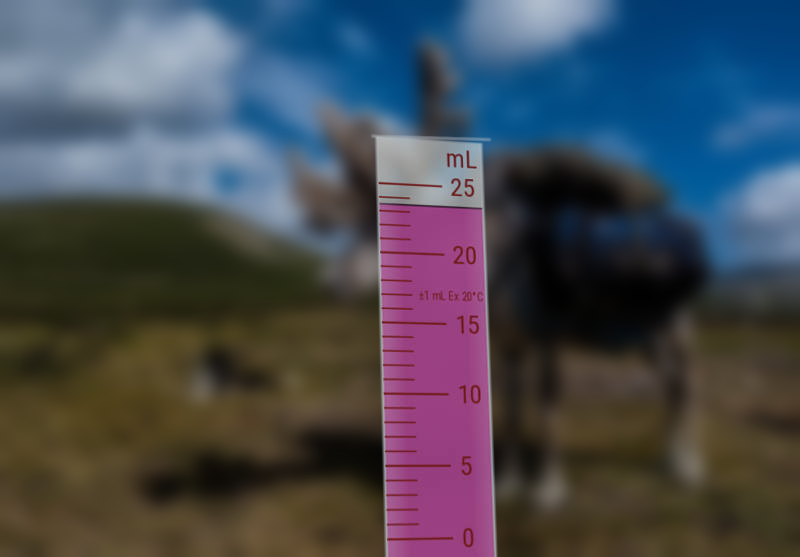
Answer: 23.5 mL
